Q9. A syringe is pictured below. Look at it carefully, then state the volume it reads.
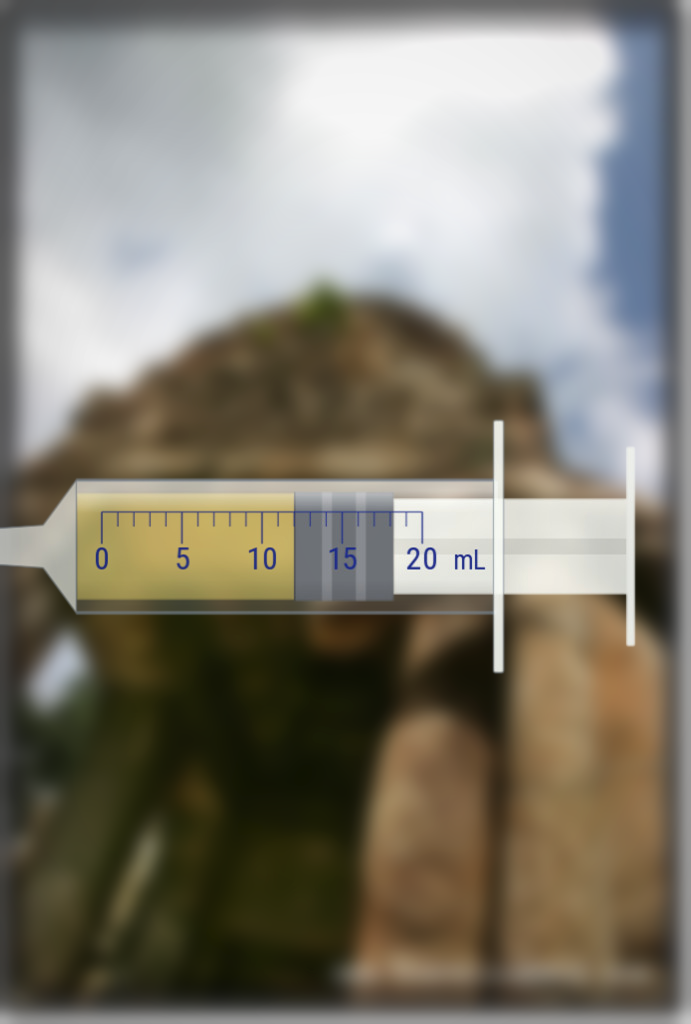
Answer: 12 mL
